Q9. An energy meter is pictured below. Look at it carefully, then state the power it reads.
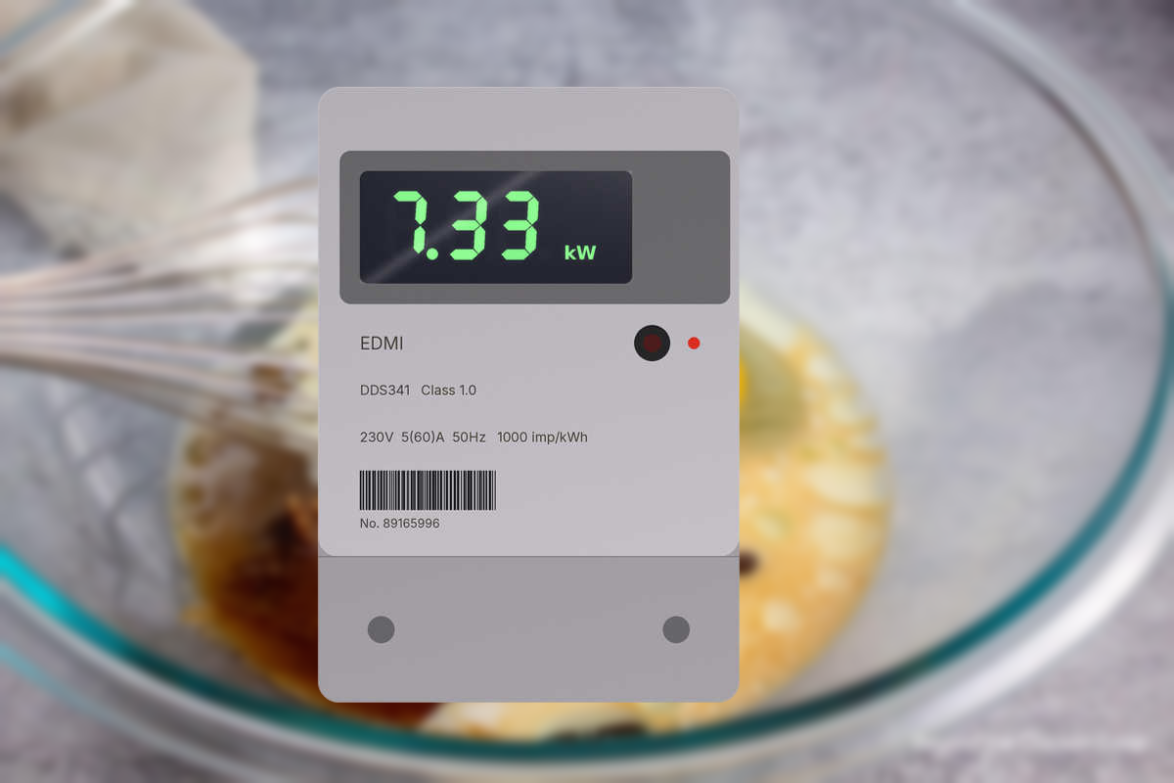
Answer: 7.33 kW
